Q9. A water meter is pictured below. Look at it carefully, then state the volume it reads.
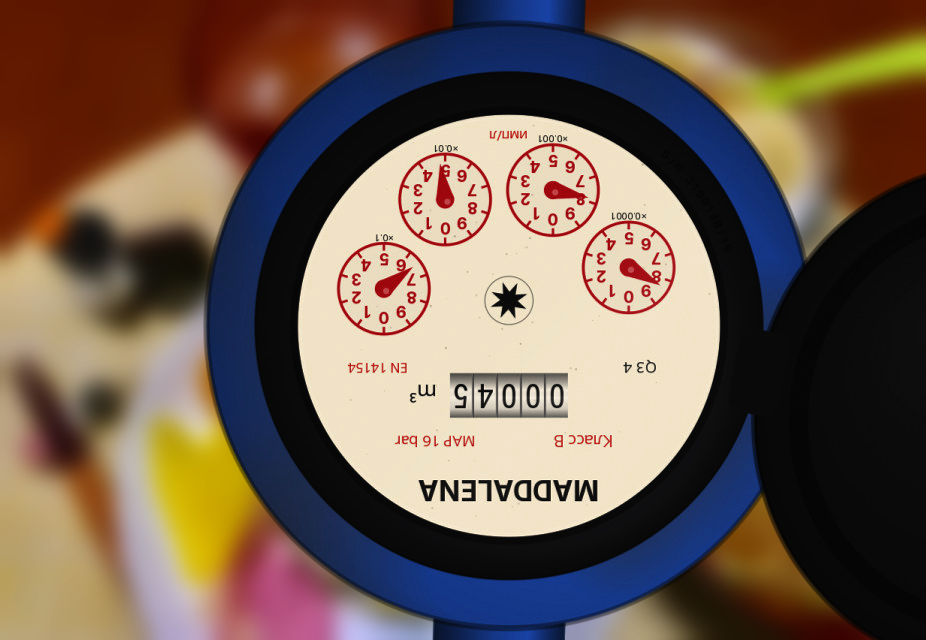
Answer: 45.6478 m³
